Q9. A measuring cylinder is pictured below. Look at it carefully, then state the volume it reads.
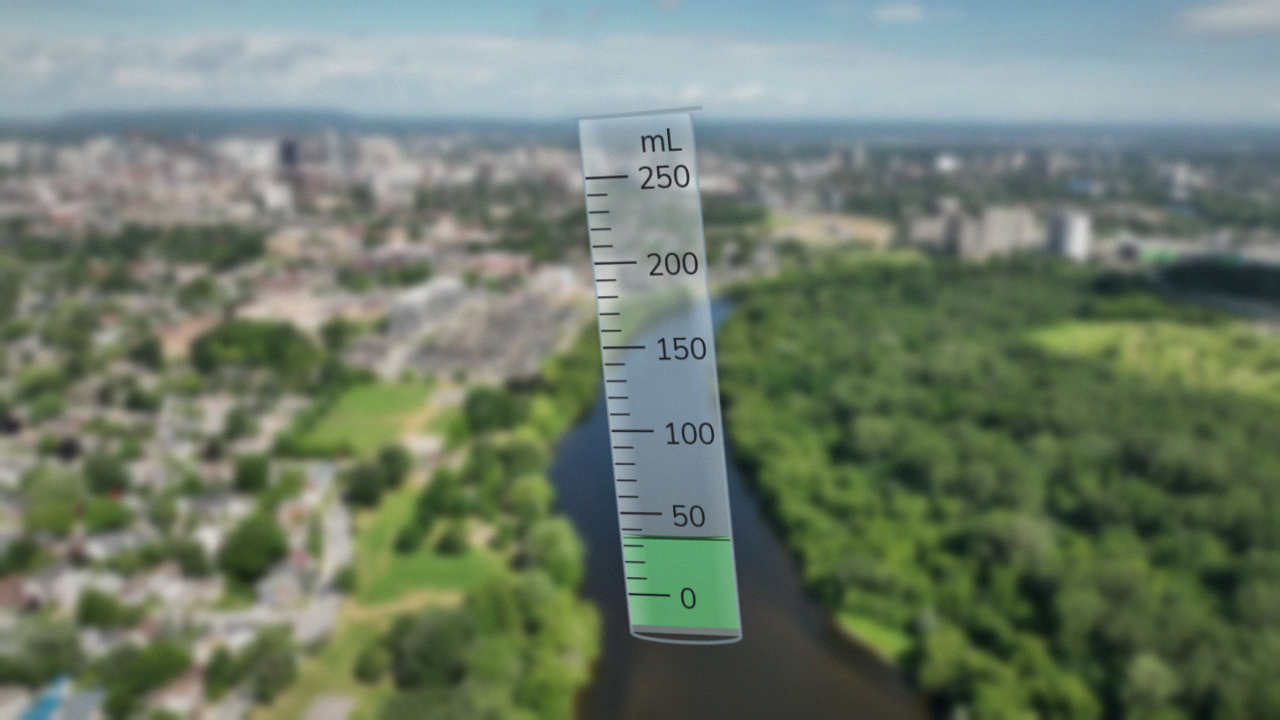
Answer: 35 mL
